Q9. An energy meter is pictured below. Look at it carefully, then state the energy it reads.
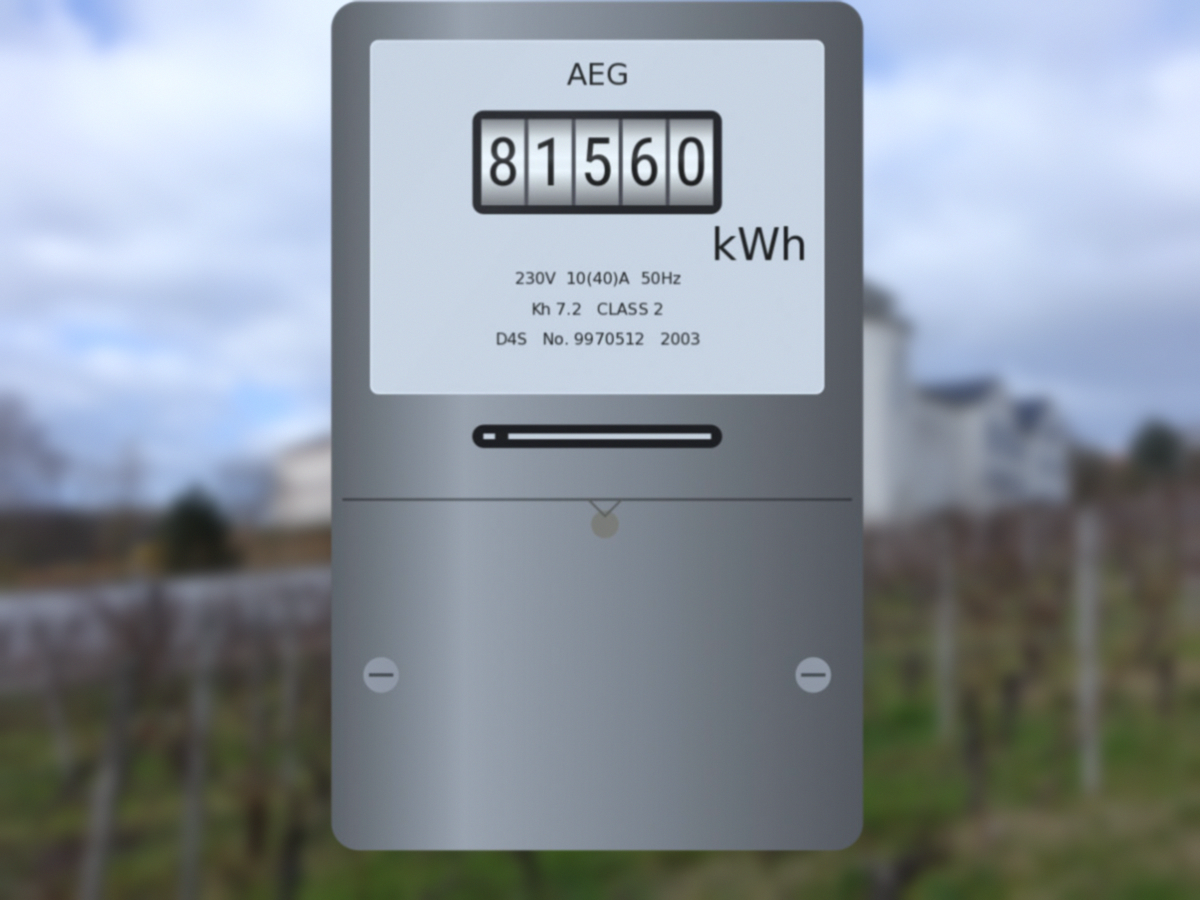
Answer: 81560 kWh
